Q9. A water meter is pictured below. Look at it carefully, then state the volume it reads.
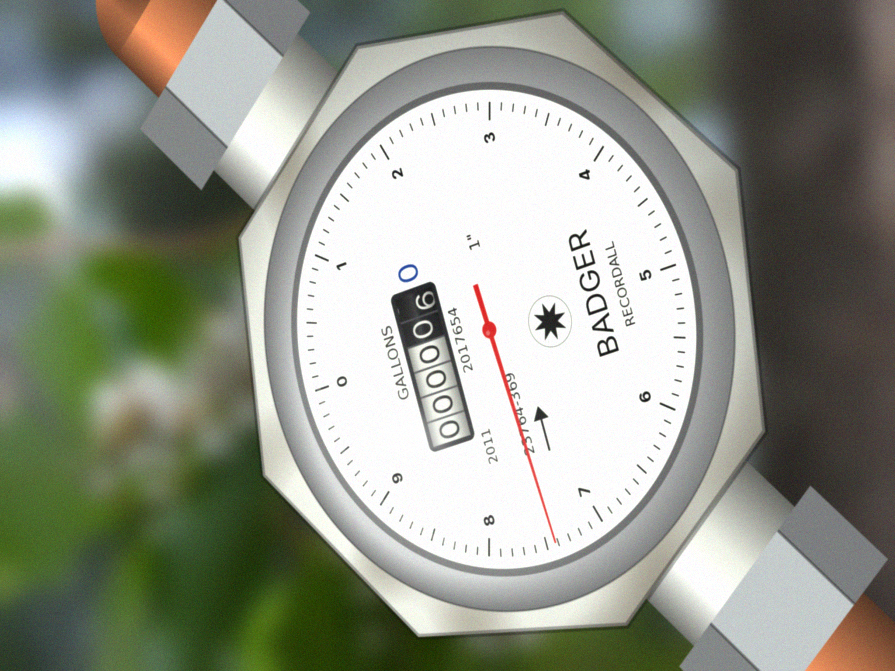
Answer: 57.4 gal
